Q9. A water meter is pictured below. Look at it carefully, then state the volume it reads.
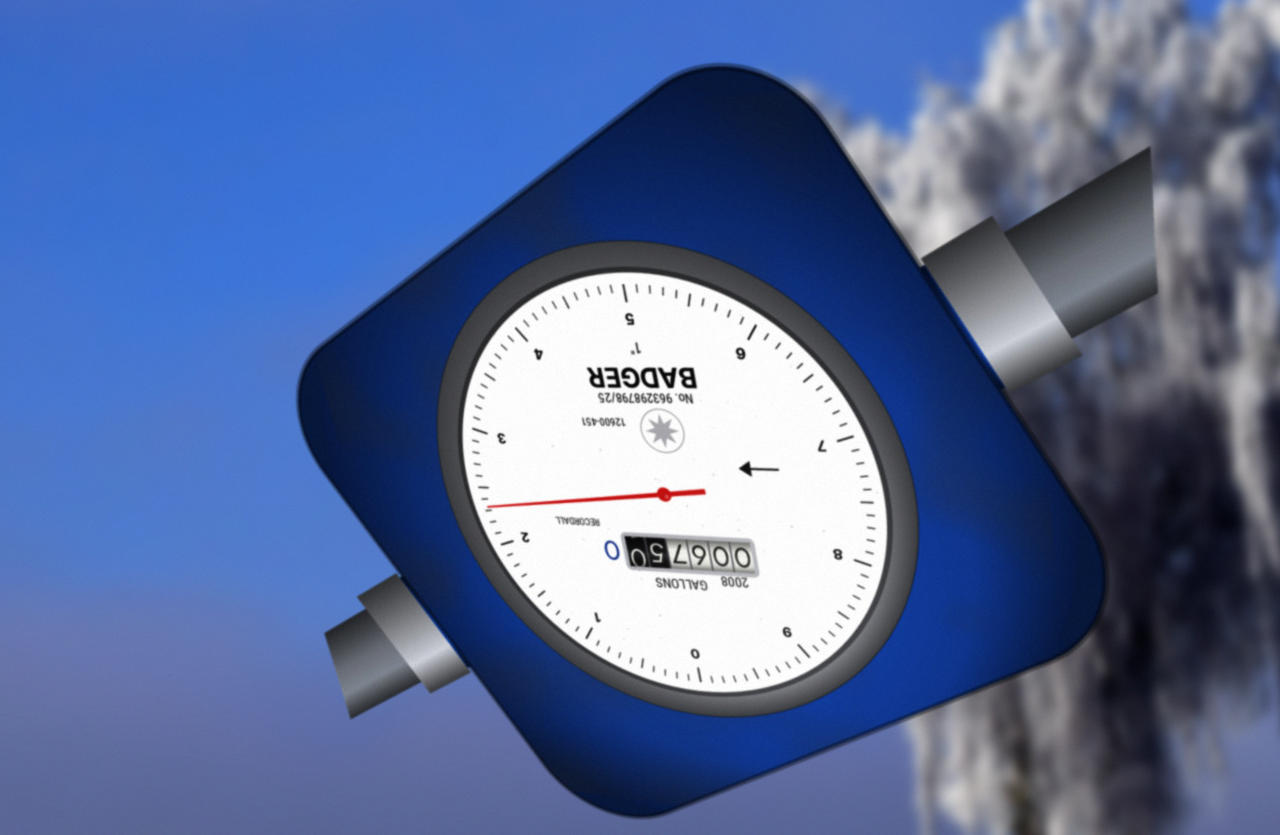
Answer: 67502.3 gal
